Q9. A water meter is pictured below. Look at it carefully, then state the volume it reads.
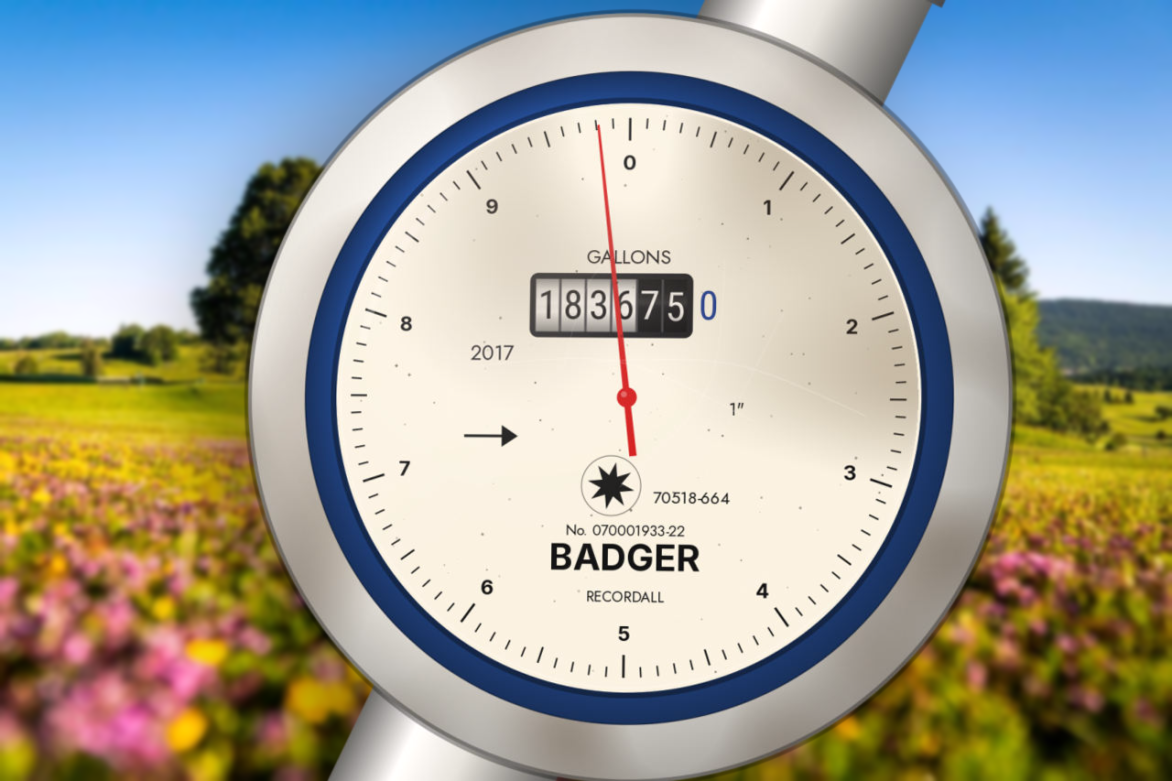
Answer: 1836749.8 gal
